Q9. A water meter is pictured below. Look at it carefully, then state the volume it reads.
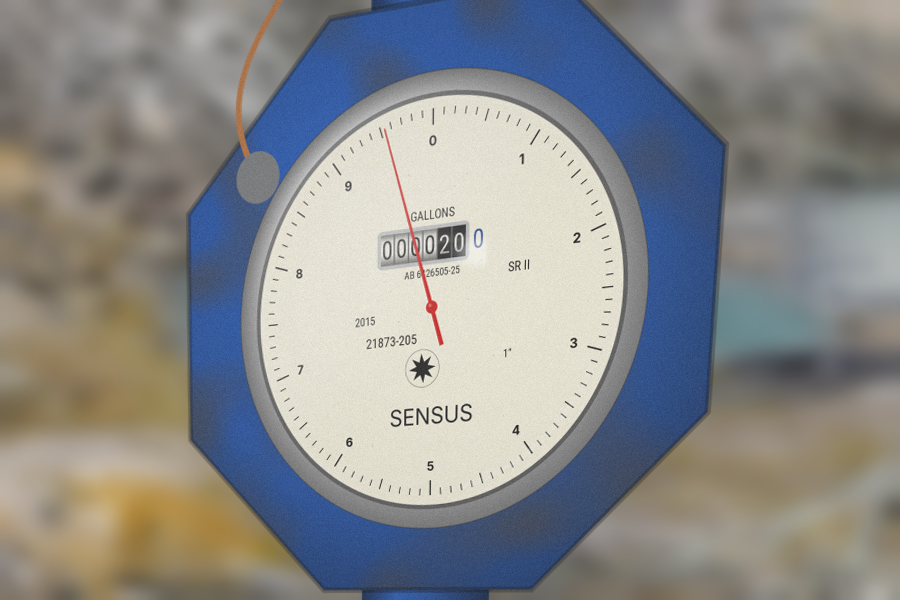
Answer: 199.5 gal
